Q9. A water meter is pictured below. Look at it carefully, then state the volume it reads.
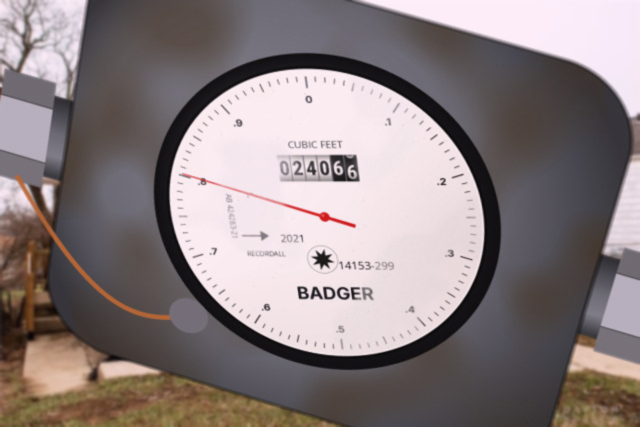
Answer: 24065.80 ft³
